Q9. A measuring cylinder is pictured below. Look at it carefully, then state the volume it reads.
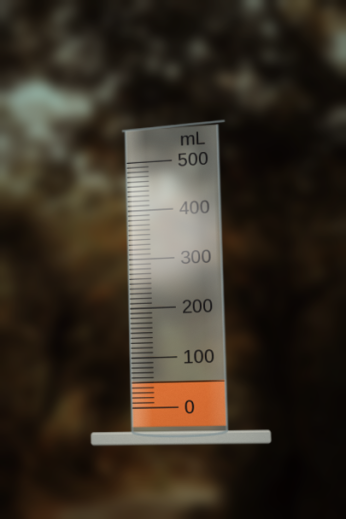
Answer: 50 mL
